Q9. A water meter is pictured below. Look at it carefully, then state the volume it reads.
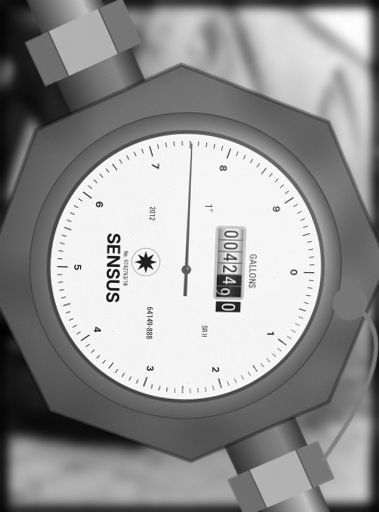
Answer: 42487.5 gal
